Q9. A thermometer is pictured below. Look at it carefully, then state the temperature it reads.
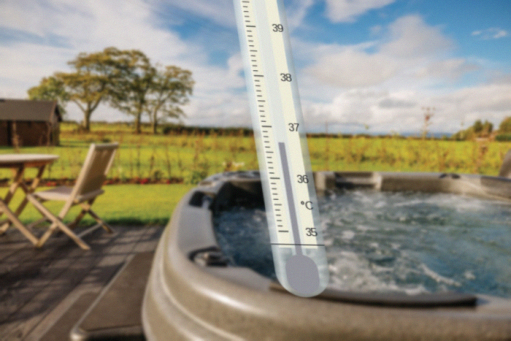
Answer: 36.7 °C
